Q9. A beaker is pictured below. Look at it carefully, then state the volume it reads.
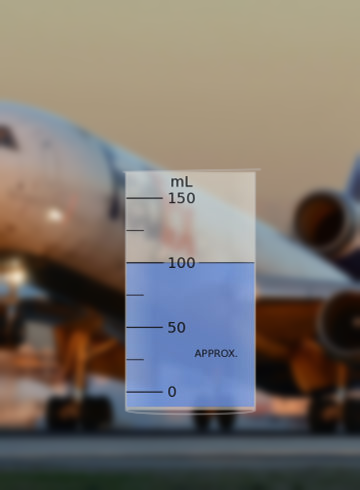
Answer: 100 mL
